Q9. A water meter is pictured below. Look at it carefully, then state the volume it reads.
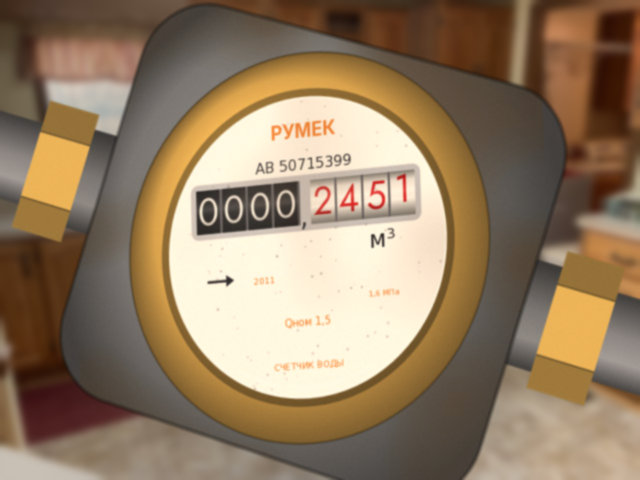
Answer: 0.2451 m³
